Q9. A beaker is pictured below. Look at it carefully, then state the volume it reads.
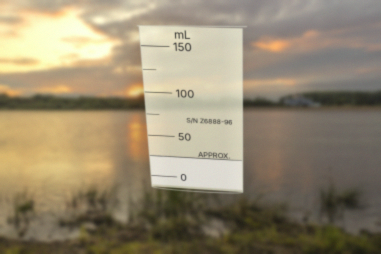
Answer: 25 mL
